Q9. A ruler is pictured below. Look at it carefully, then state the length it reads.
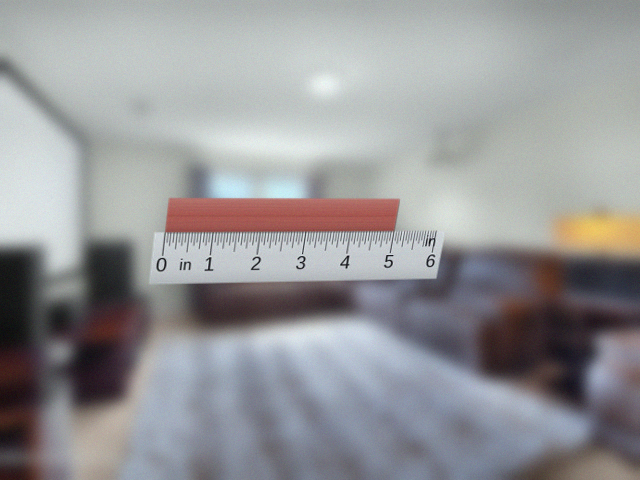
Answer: 5 in
